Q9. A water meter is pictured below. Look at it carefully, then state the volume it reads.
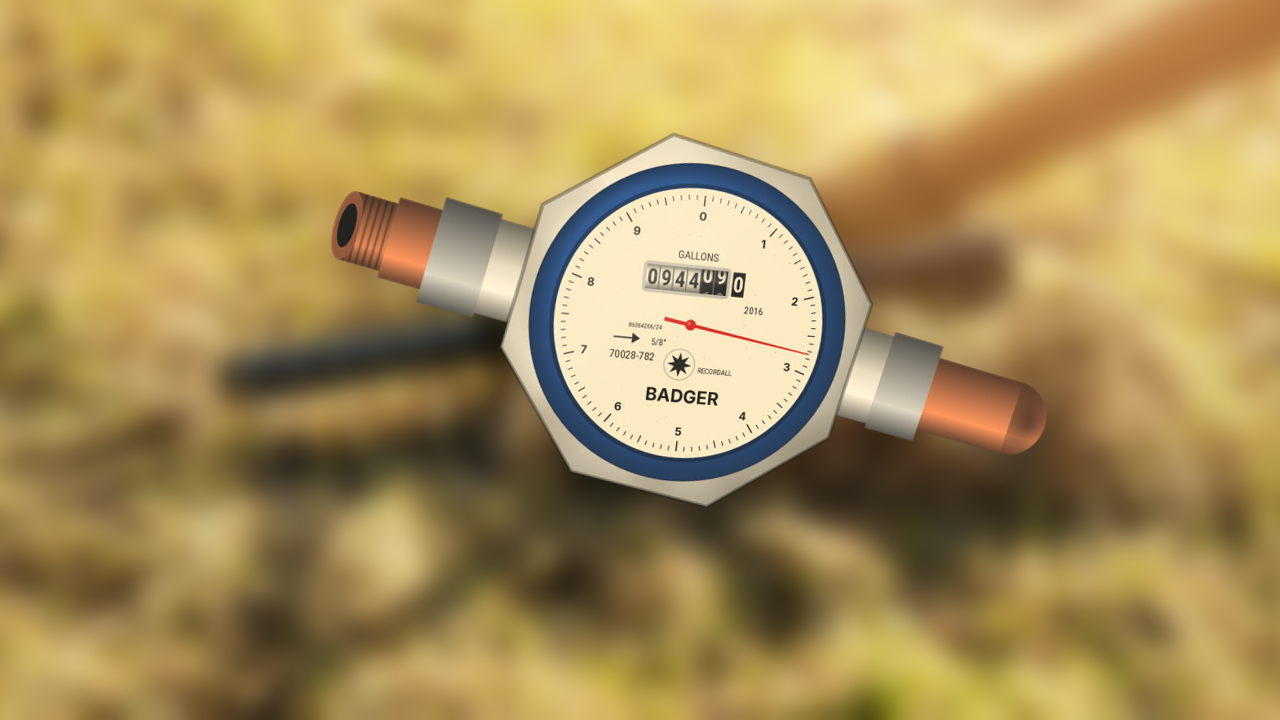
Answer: 944092.7 gal
